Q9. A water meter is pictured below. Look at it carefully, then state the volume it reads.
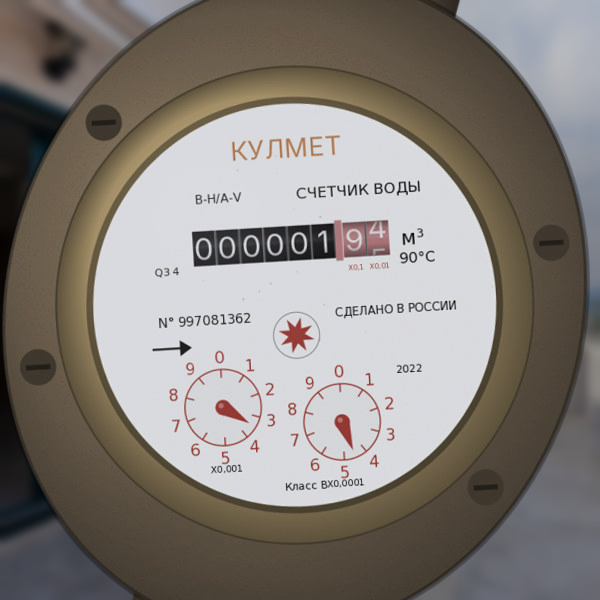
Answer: 1.9434 m³
